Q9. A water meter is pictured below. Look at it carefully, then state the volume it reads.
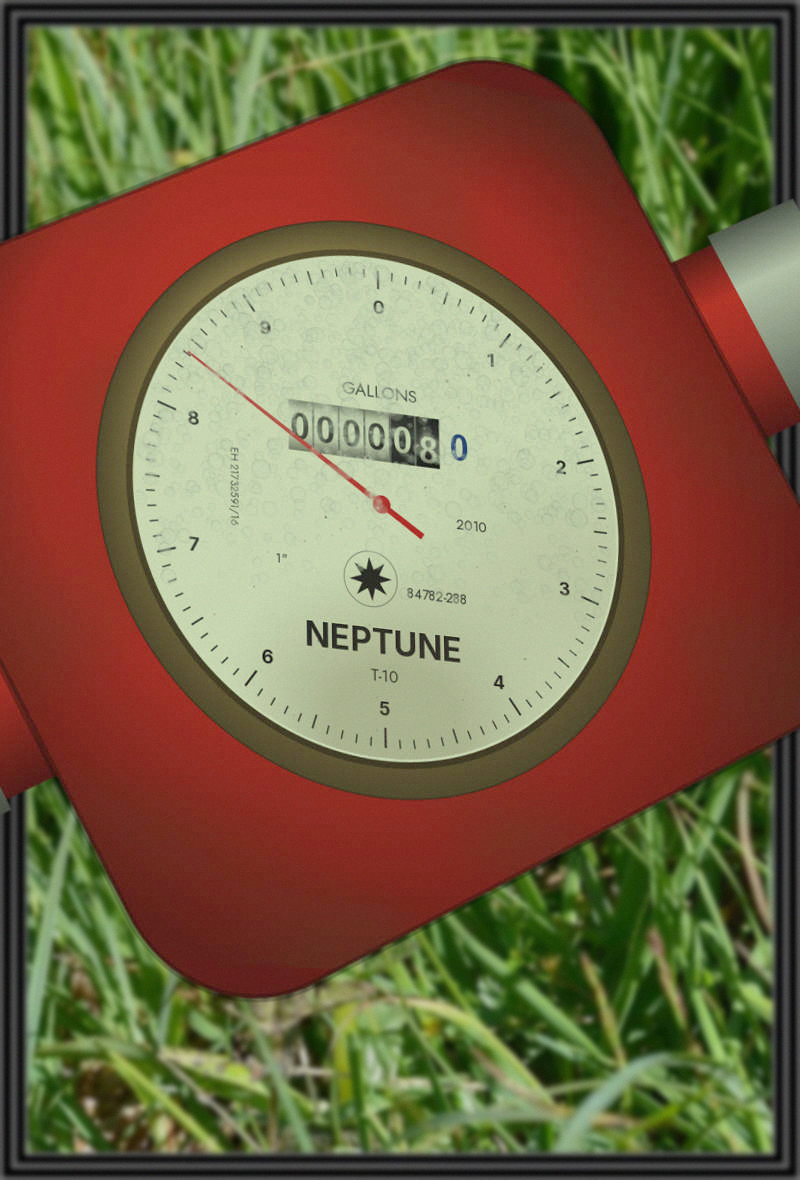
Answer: 78.4 gal
